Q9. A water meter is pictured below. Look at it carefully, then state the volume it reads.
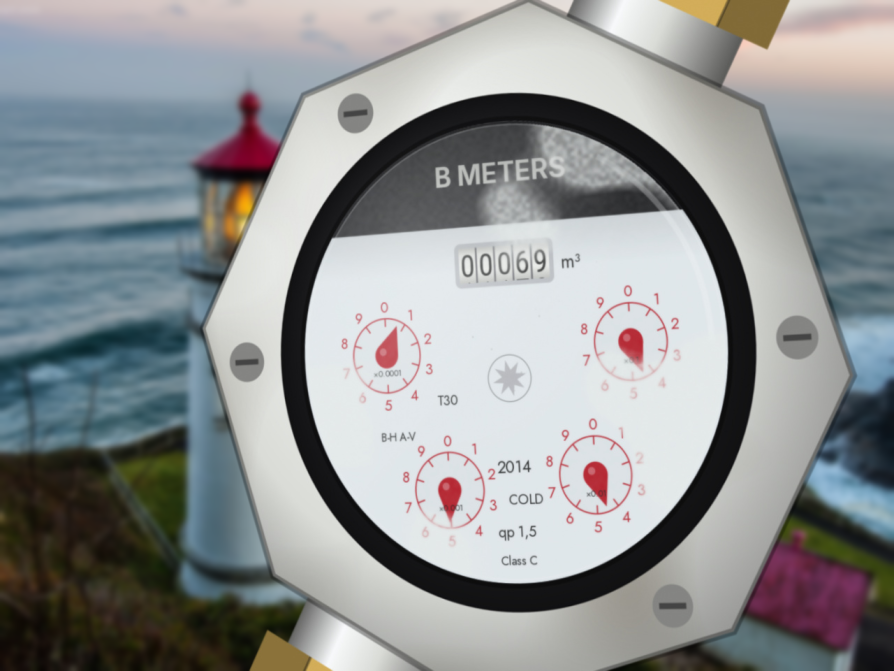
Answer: 69.4450 m³
